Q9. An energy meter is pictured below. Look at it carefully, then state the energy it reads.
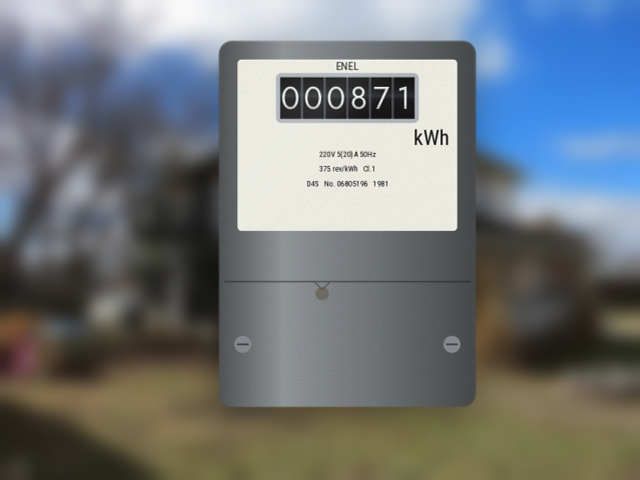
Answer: 871 kWh
